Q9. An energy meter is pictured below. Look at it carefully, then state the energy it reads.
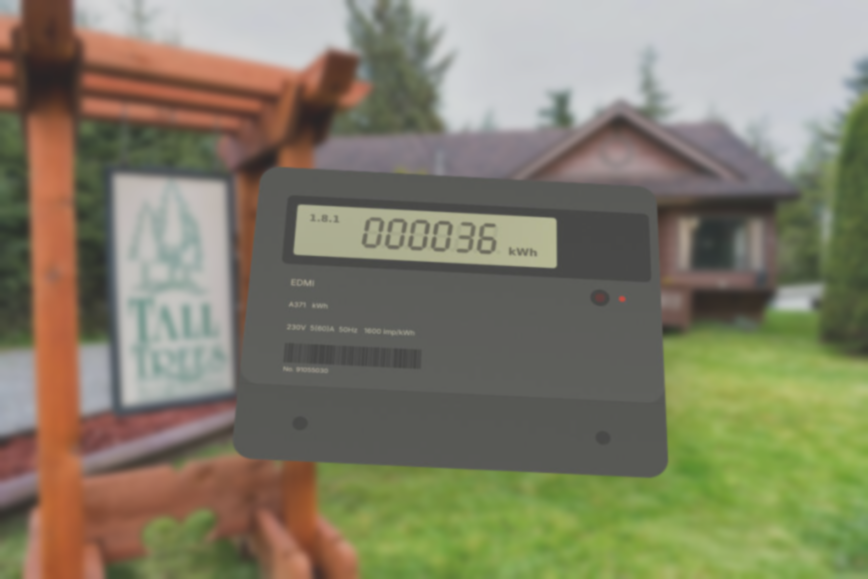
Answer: 36 kWh
